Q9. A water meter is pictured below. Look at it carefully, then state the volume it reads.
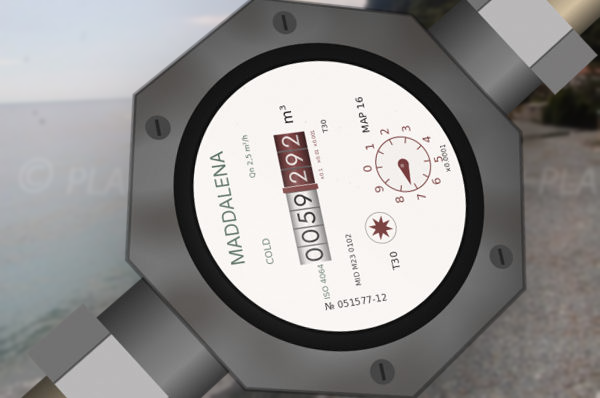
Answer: 59.2927 m³
